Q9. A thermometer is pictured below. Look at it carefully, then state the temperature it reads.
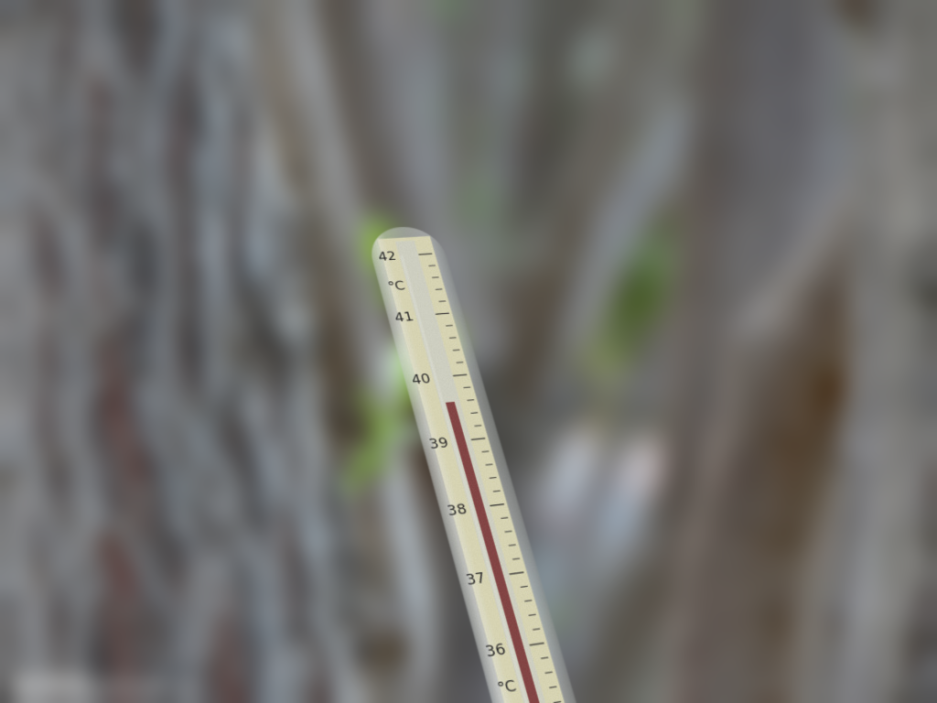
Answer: 39.6 °C
